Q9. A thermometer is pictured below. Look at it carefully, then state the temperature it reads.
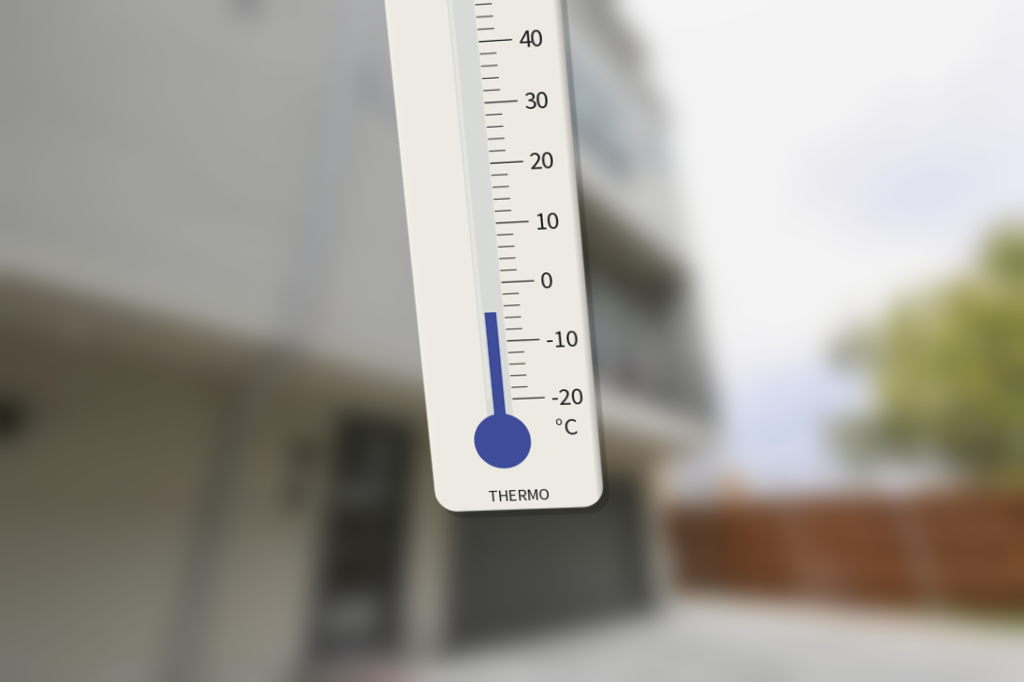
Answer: -5 °C
